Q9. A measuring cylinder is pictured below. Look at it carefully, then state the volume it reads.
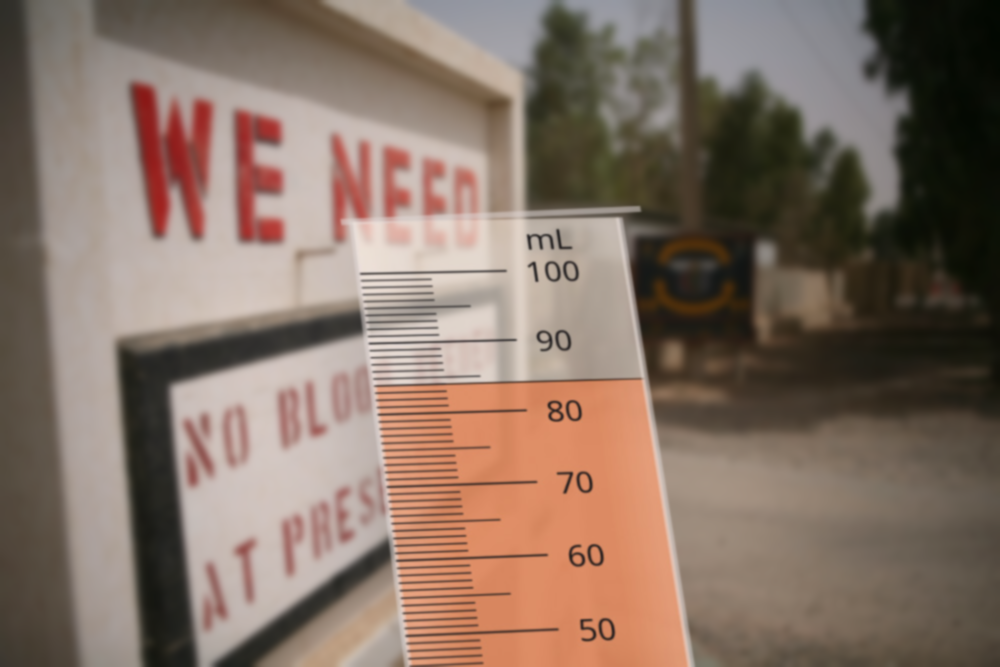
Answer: 84 mL
